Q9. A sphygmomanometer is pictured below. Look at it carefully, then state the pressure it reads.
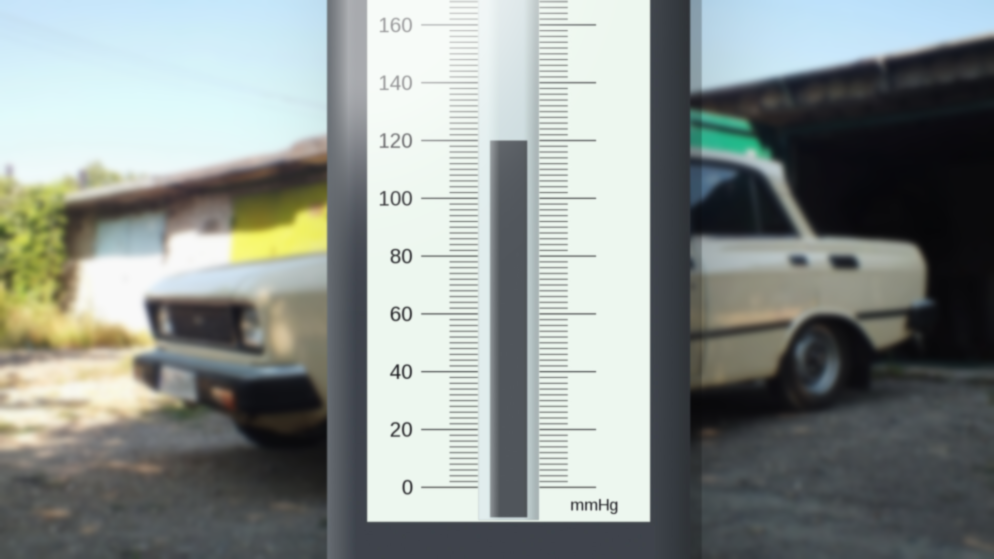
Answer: 120 mmHg
